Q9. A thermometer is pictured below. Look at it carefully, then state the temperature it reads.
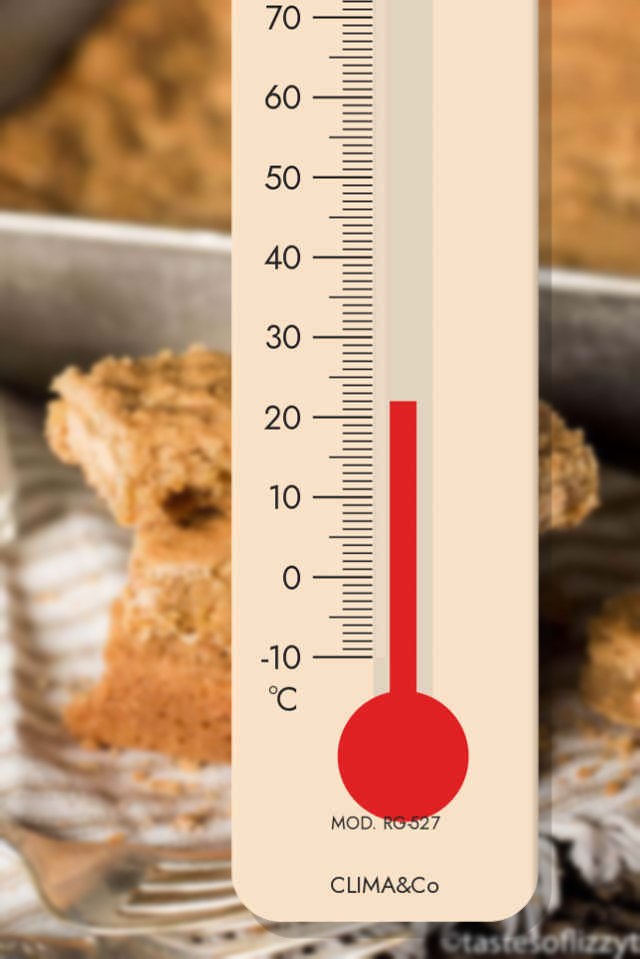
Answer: 22 °C
